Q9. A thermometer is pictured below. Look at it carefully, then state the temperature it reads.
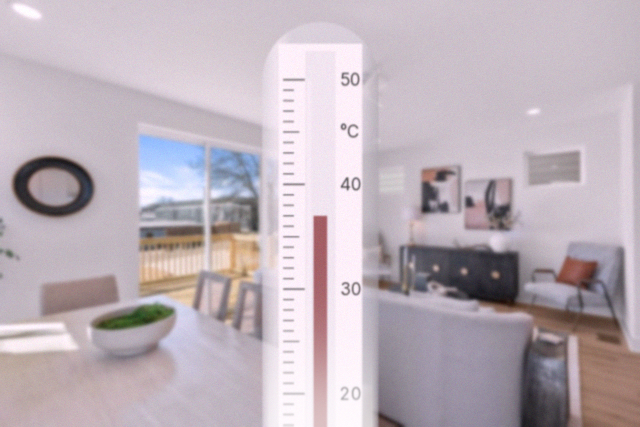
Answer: 37 °C
